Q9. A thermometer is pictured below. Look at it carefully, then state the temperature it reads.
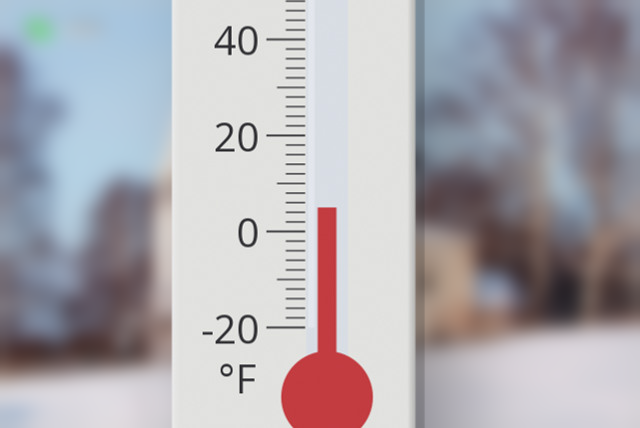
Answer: 5 °F
